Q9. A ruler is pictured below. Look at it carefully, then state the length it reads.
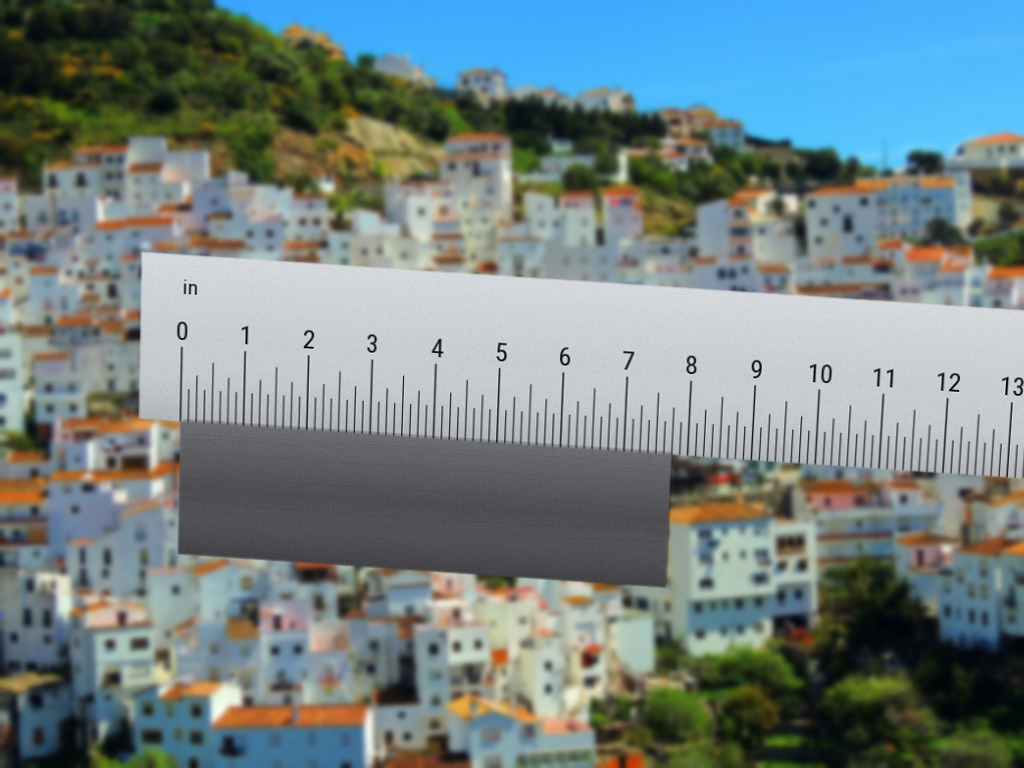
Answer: 7.75 in
